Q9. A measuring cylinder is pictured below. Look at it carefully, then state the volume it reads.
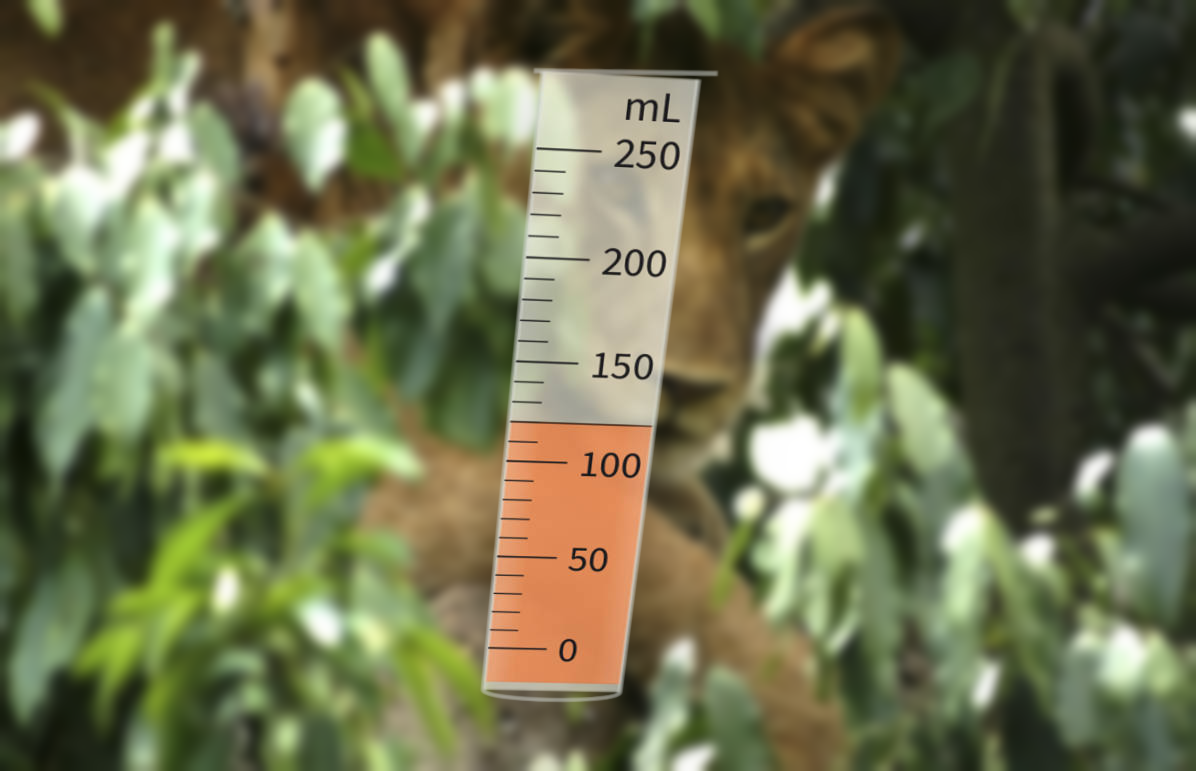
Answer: 120 mL
